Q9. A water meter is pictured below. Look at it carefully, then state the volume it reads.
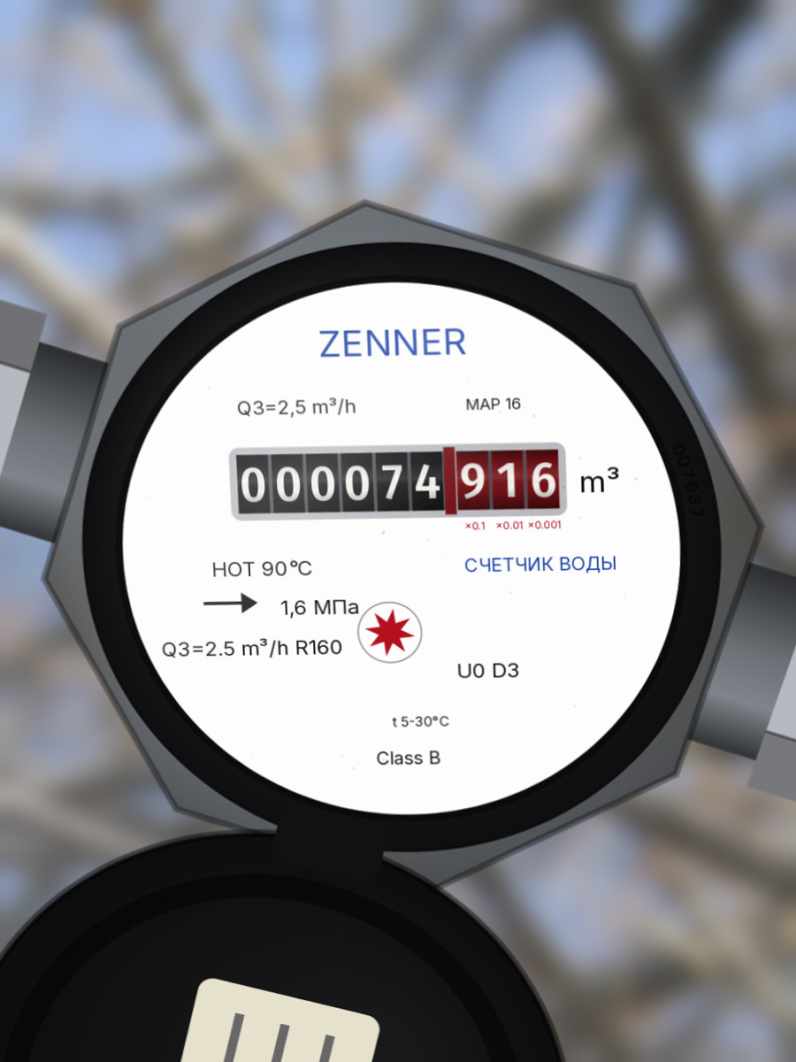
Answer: 74.916 m³
